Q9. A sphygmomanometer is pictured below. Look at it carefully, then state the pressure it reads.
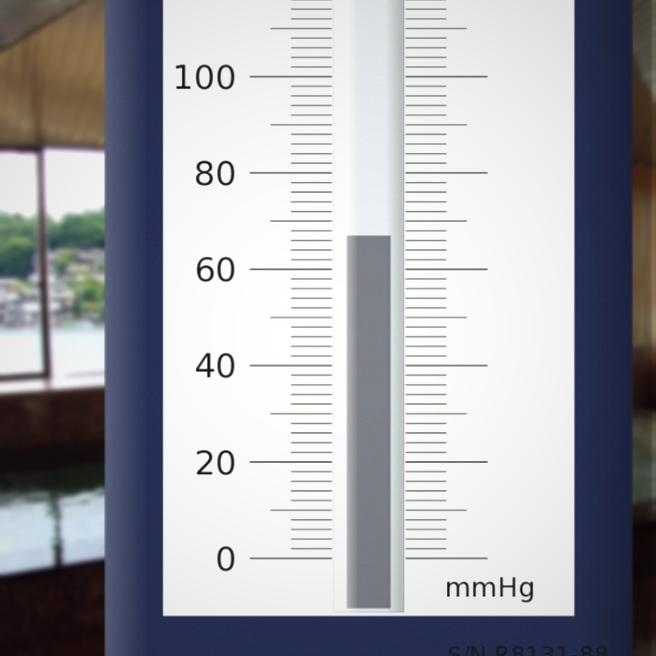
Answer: 67 mmHg
